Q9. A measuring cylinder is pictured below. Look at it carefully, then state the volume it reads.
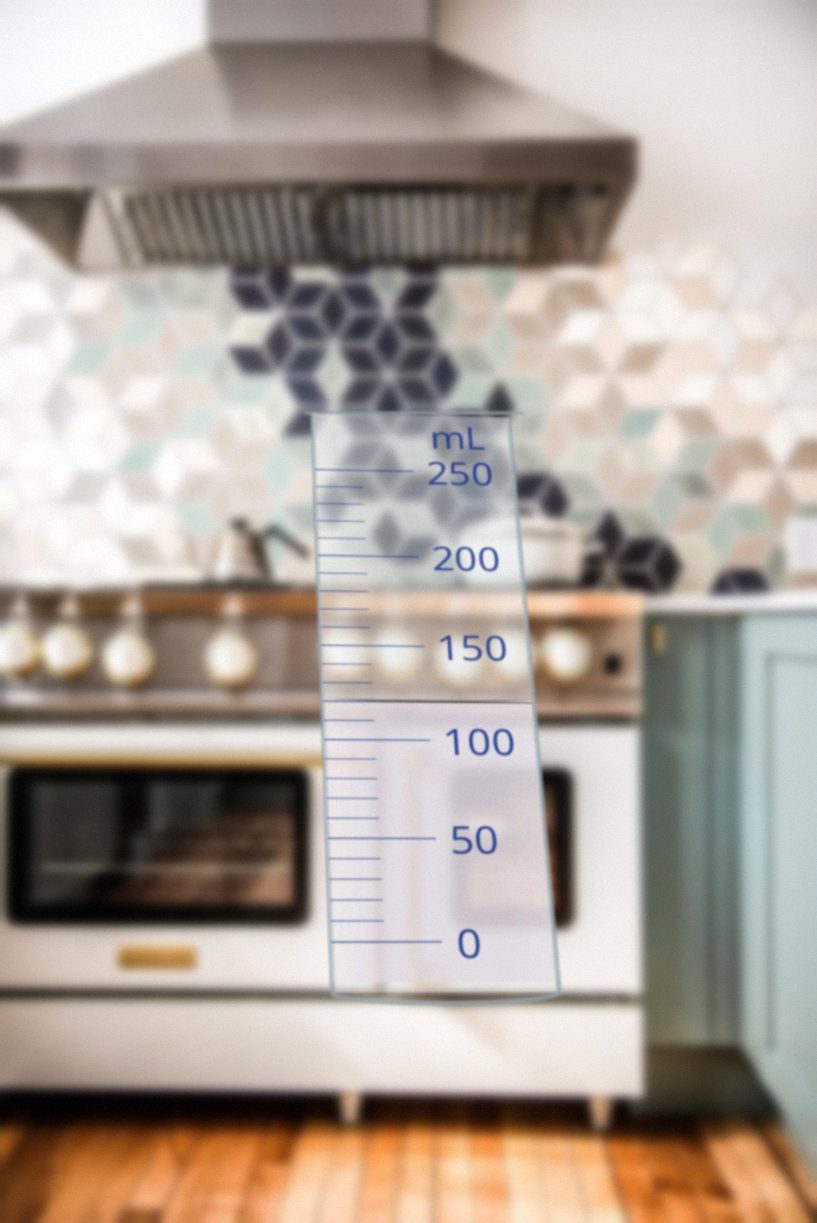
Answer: 120 mL
